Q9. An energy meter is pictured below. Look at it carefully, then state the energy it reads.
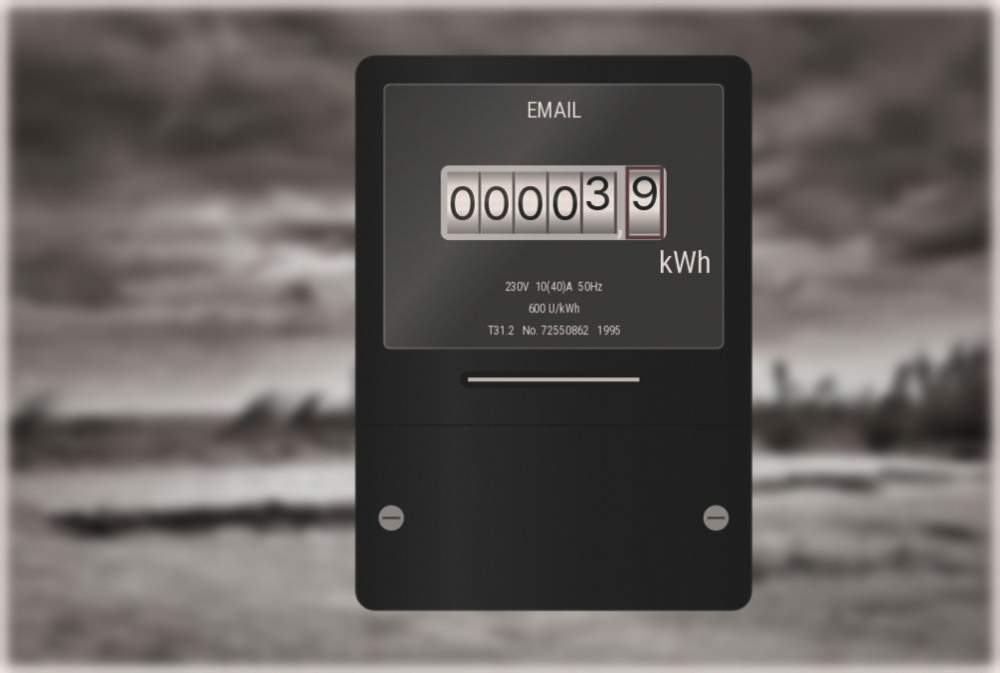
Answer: 3.9 kWh
